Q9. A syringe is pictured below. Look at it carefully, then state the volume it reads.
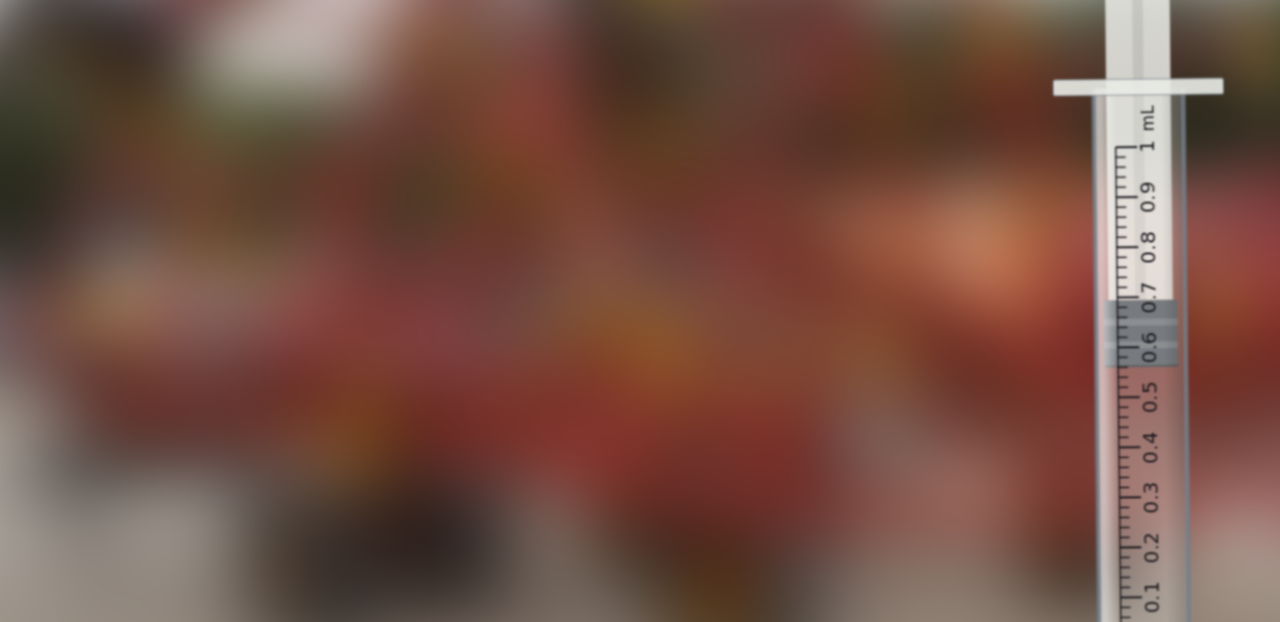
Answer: 0.56 mL
